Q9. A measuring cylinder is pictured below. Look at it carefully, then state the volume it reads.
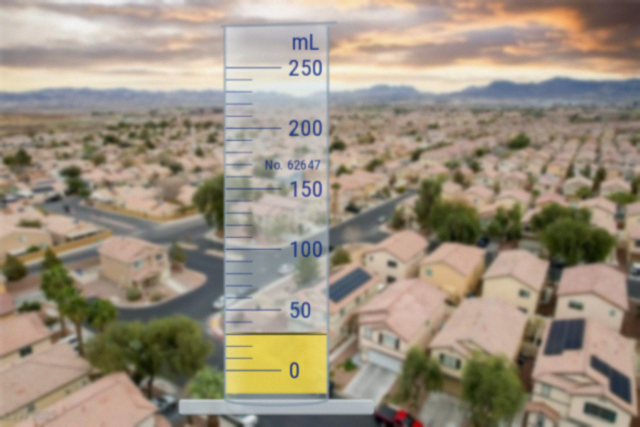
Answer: 30 mL
